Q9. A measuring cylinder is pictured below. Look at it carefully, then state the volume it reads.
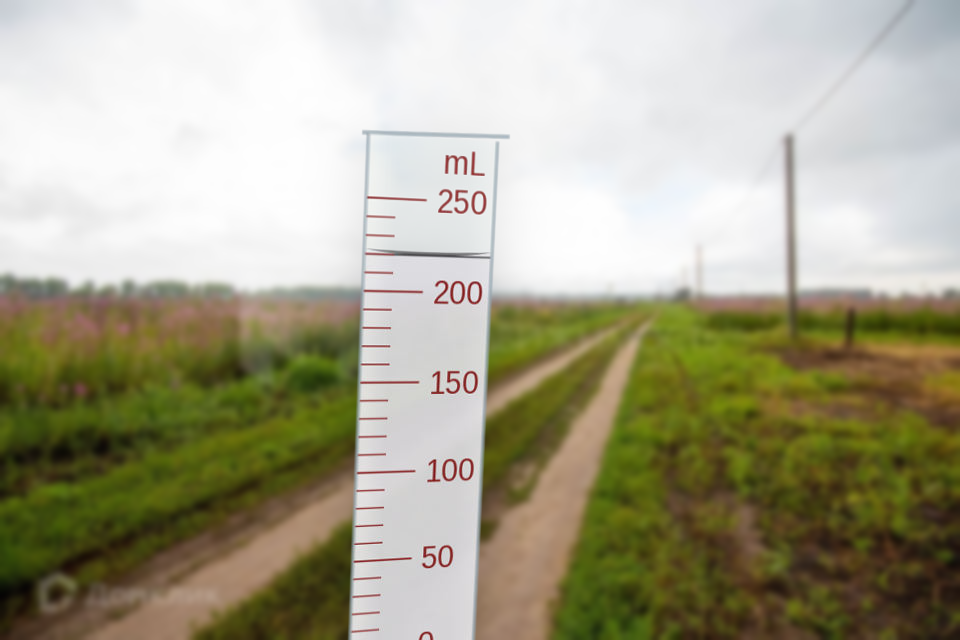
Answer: 220 mL
